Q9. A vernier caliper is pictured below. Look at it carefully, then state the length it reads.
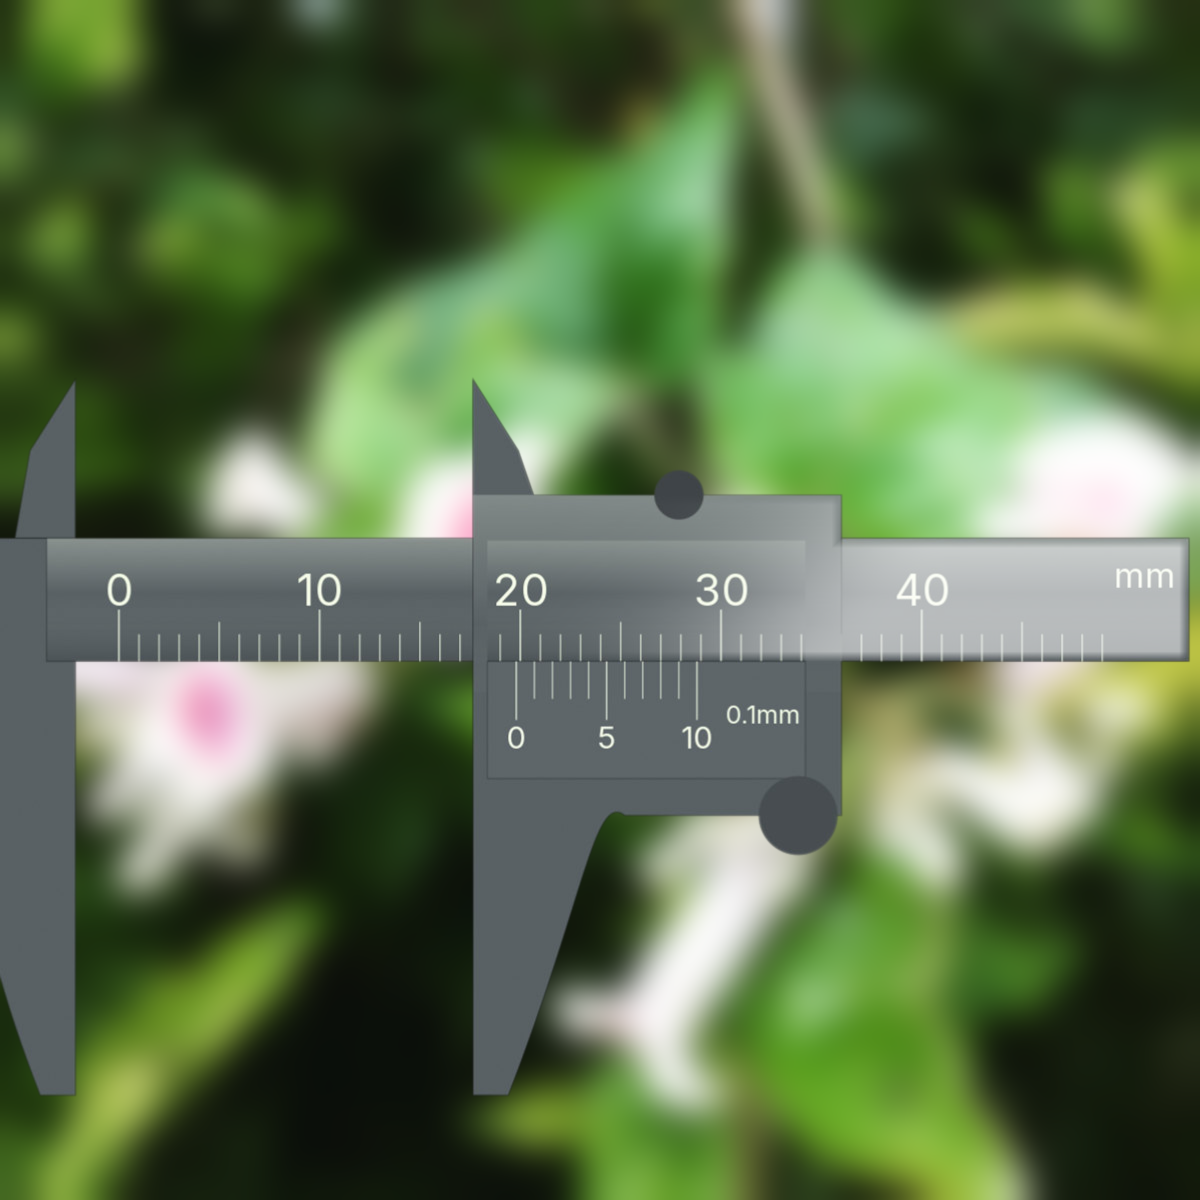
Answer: 19.8 mm
